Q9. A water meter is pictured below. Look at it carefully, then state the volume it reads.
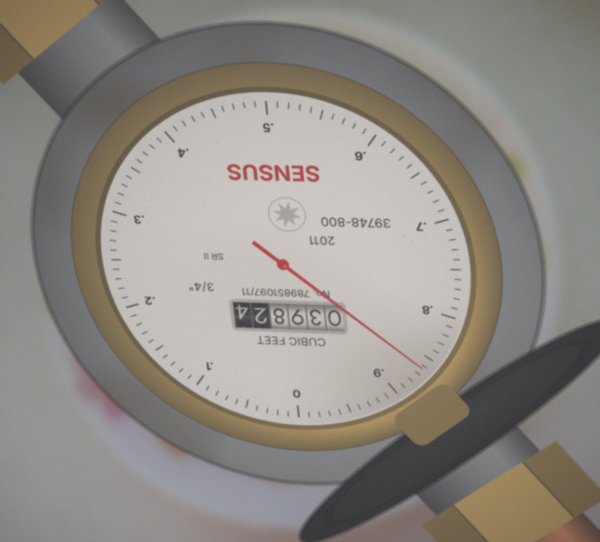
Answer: 39823.86 ft³
